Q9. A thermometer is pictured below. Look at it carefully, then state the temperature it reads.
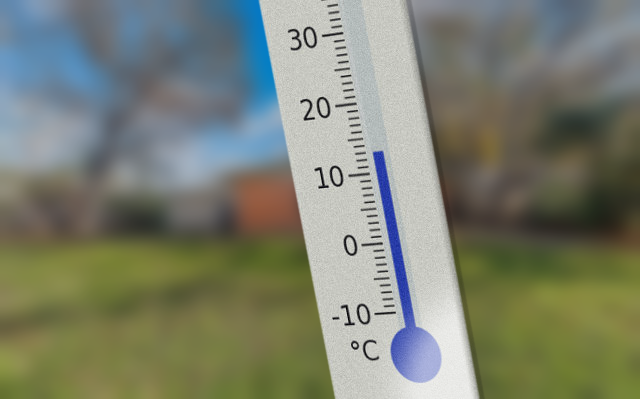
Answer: 13 °C
